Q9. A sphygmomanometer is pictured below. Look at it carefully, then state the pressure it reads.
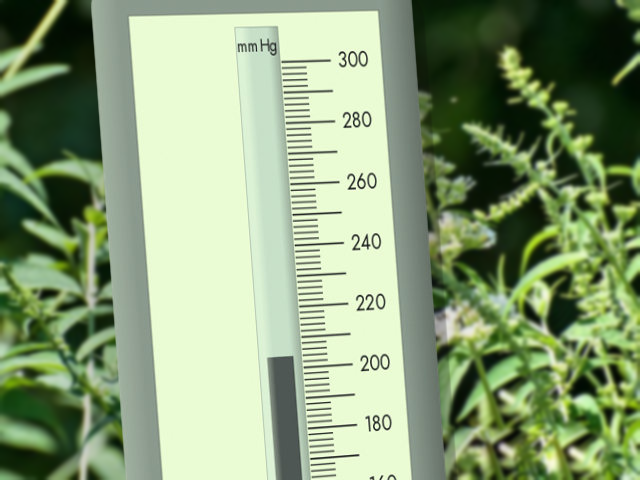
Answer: 204 mmHg
